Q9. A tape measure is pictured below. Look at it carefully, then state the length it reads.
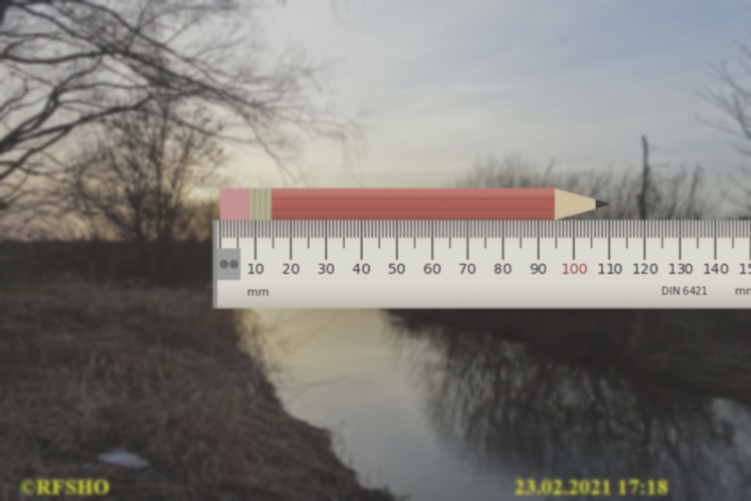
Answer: 110 mm
